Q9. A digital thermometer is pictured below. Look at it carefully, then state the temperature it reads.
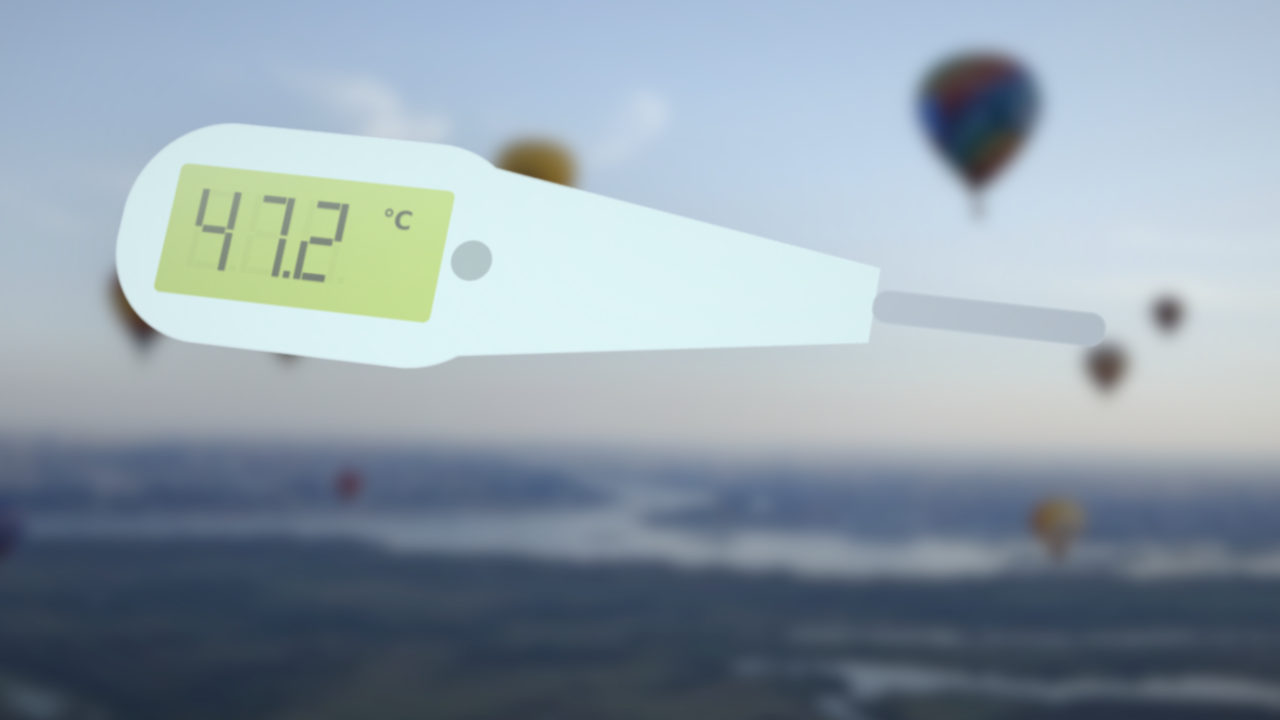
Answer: 47.2 °C
